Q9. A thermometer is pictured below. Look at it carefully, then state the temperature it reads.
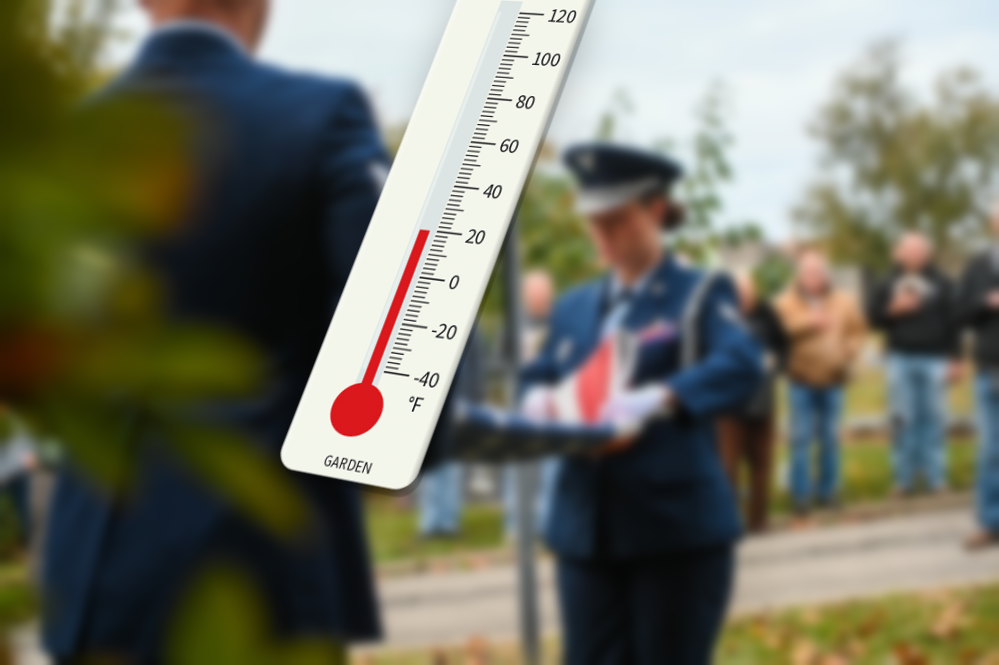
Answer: 20 °F
